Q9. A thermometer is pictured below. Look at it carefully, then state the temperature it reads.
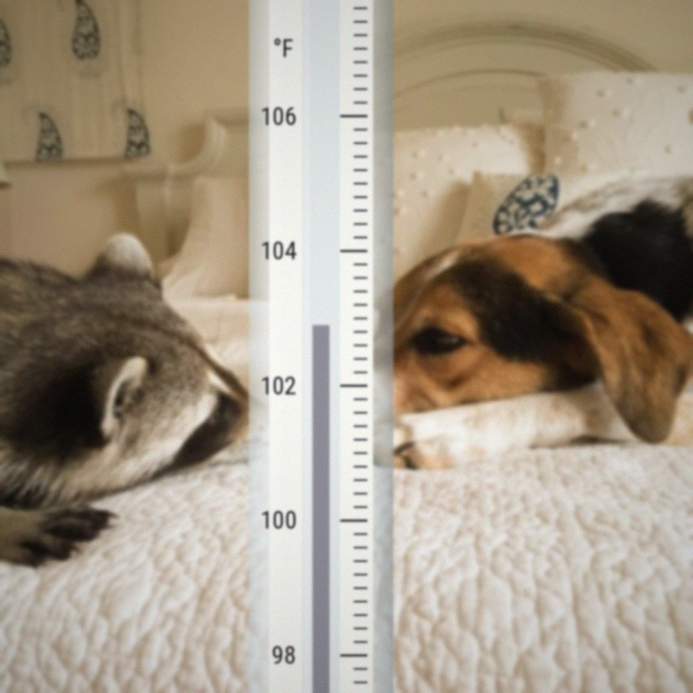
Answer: 102.9 °F
